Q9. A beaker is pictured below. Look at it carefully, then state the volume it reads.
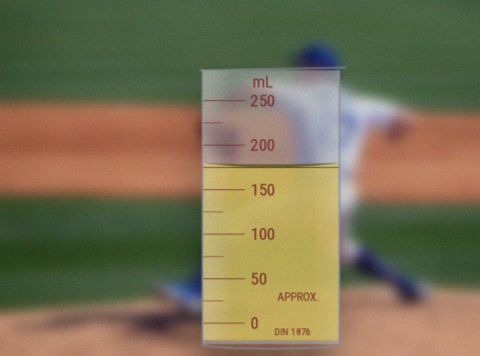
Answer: 175 mL
